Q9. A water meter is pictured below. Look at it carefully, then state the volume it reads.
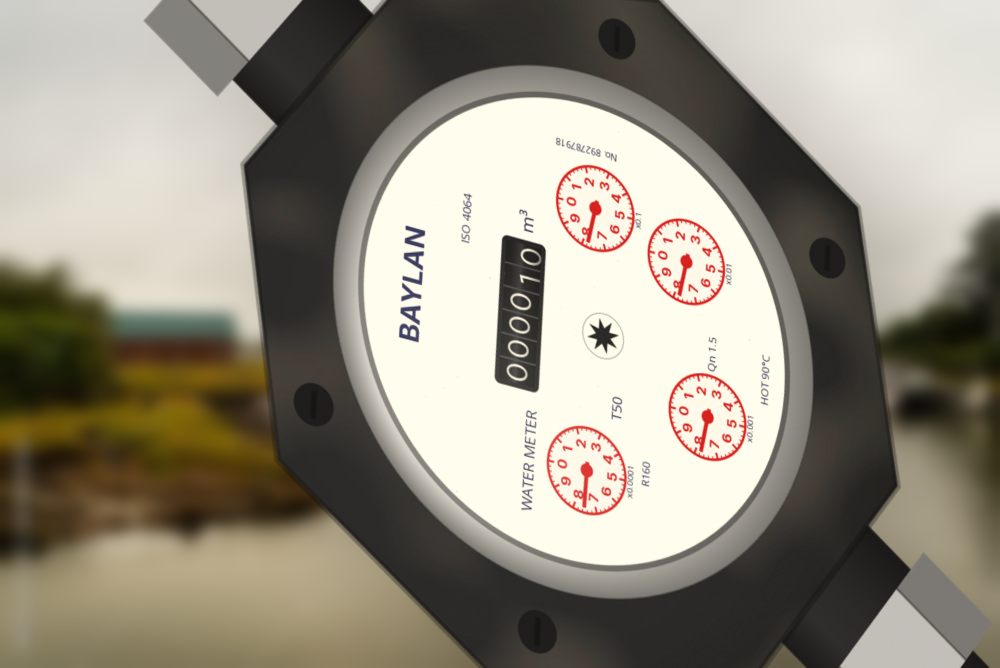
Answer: 9.7777 m³
